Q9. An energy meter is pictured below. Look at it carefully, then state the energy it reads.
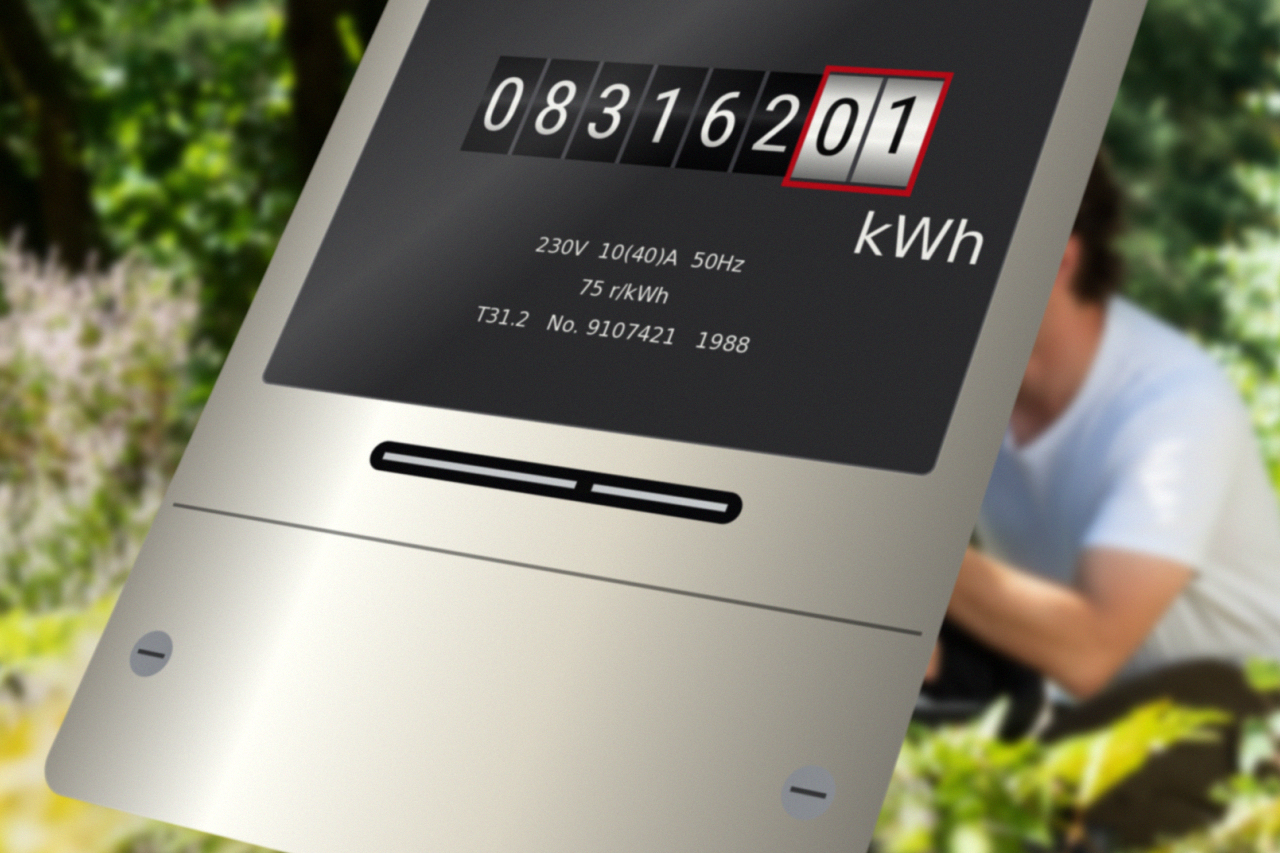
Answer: 83162.01 kWh
